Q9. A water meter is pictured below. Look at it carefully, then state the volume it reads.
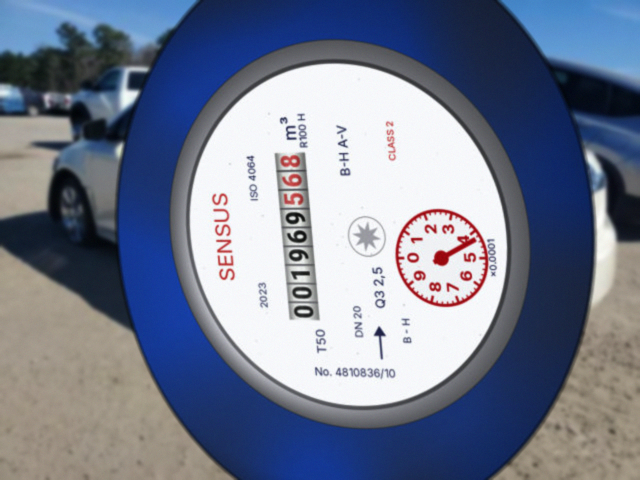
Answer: 1969.5684 m³
